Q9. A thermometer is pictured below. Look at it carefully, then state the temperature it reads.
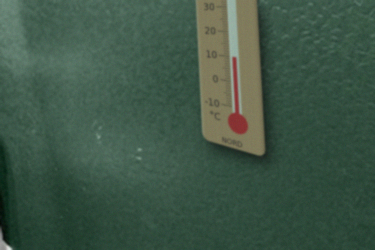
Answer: 10 °C
